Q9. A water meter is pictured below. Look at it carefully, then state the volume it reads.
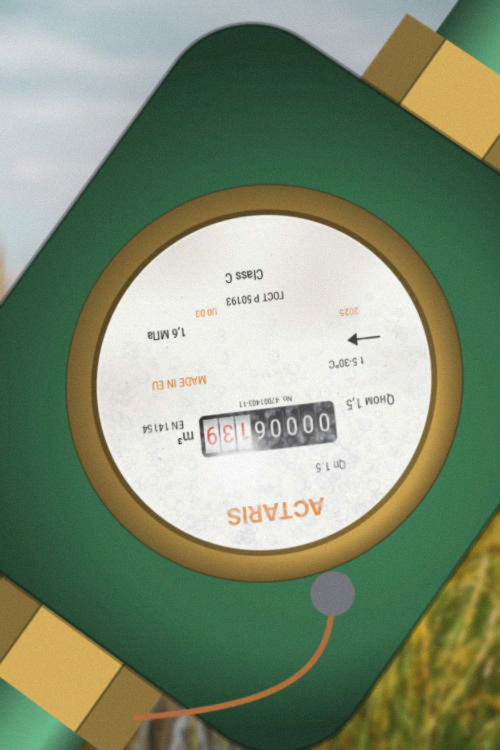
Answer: 6.139 m³
